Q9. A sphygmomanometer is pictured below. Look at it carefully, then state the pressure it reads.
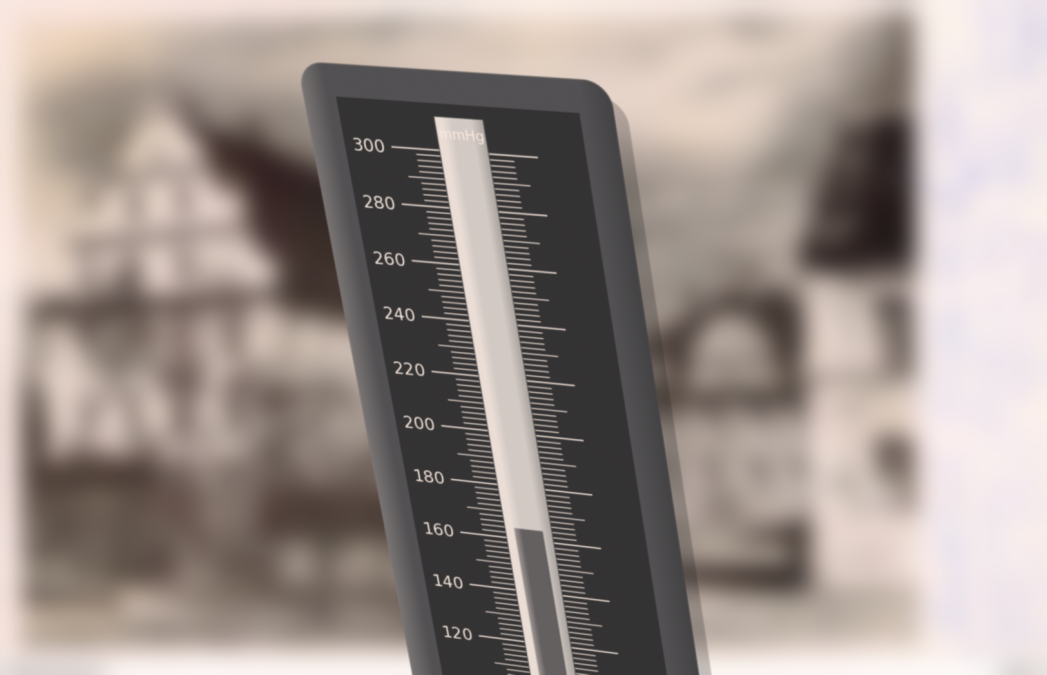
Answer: 164 mmHg
